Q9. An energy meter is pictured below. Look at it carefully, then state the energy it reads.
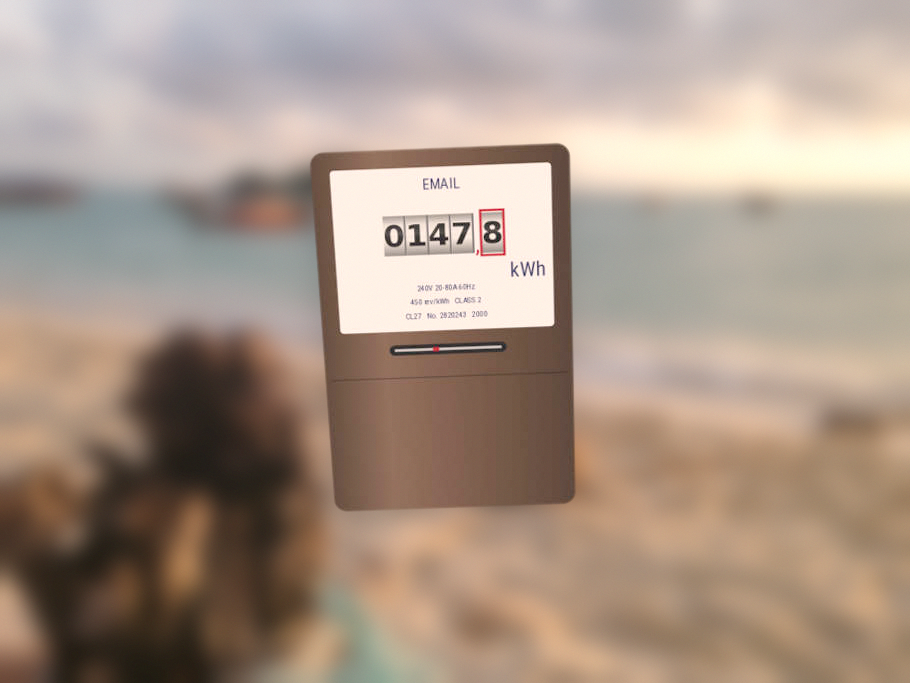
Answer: 147.8 kWh
